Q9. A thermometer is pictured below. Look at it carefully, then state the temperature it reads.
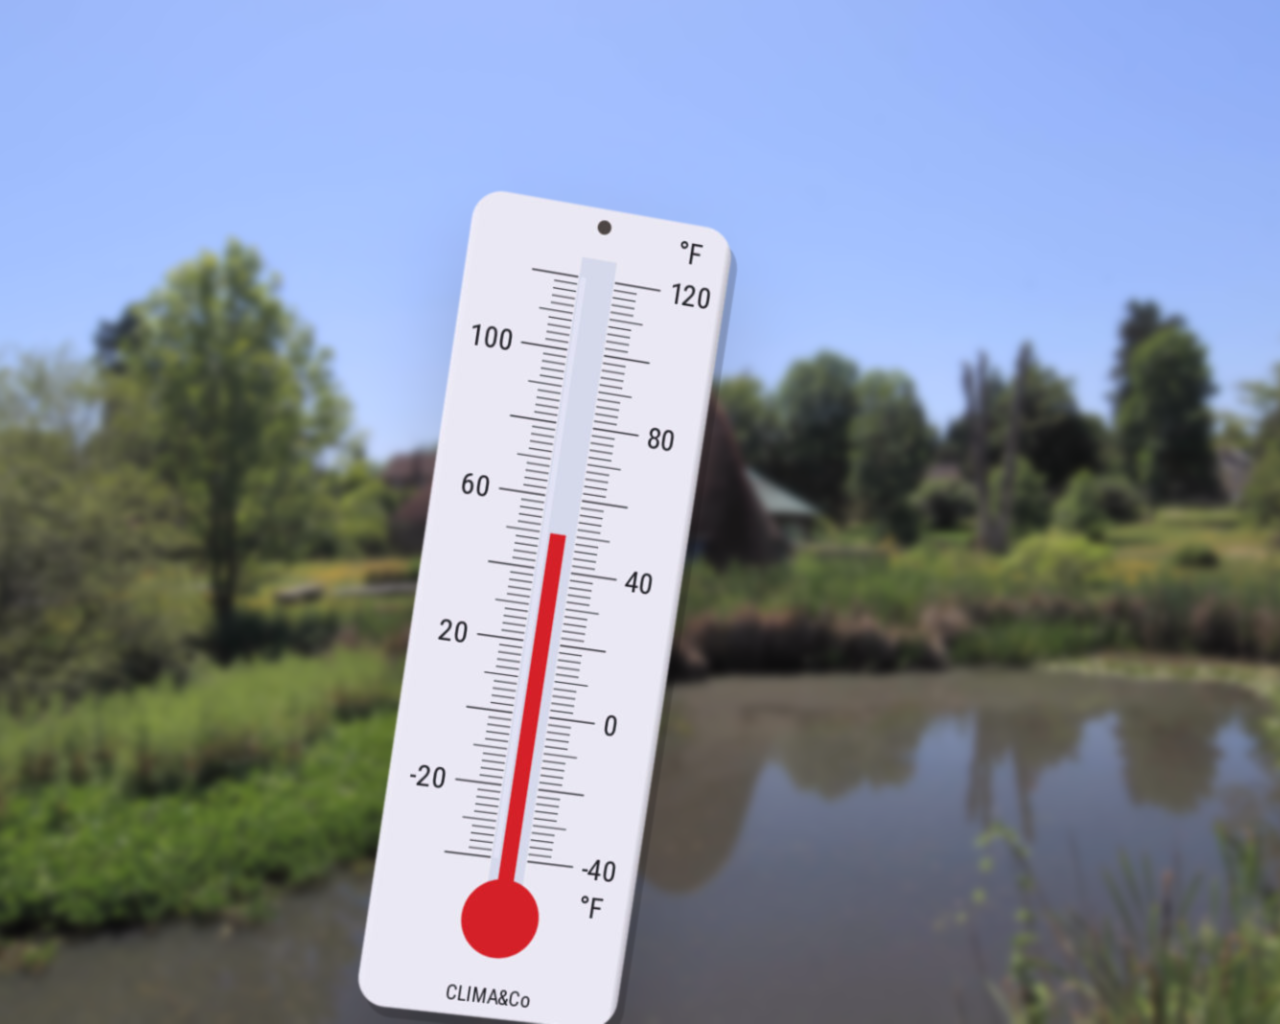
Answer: 50 °F
